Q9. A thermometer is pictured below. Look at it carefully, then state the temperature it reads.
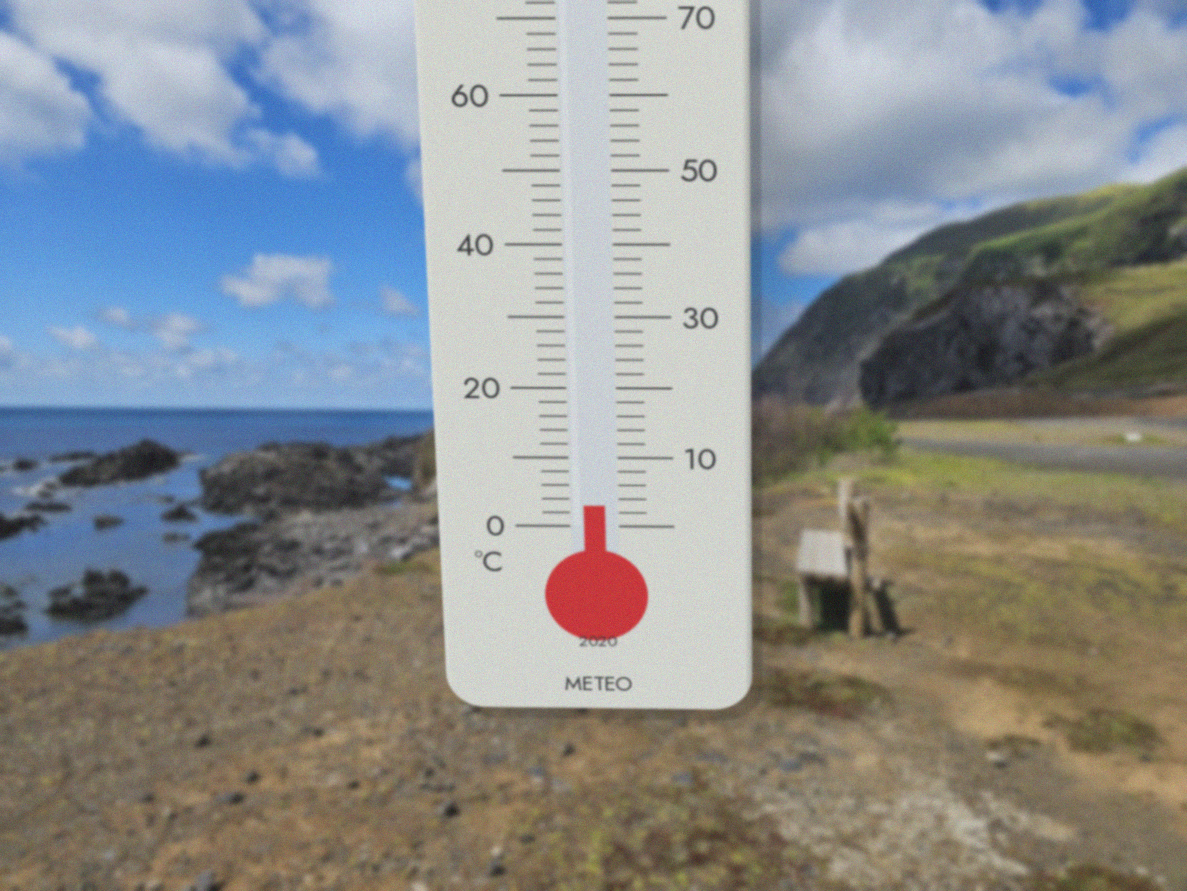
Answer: 3 °C
